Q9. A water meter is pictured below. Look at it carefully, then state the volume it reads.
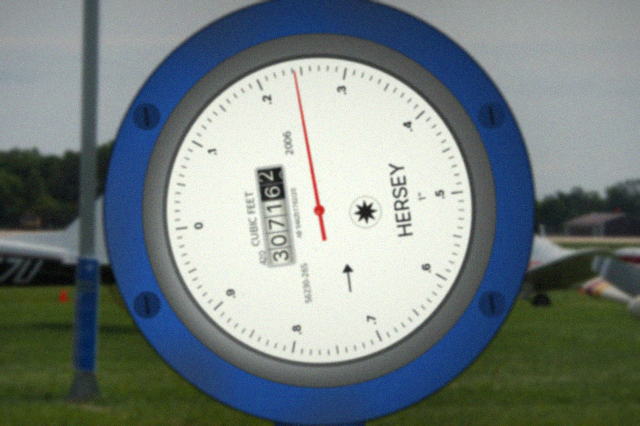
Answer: 307162.24 ft³
